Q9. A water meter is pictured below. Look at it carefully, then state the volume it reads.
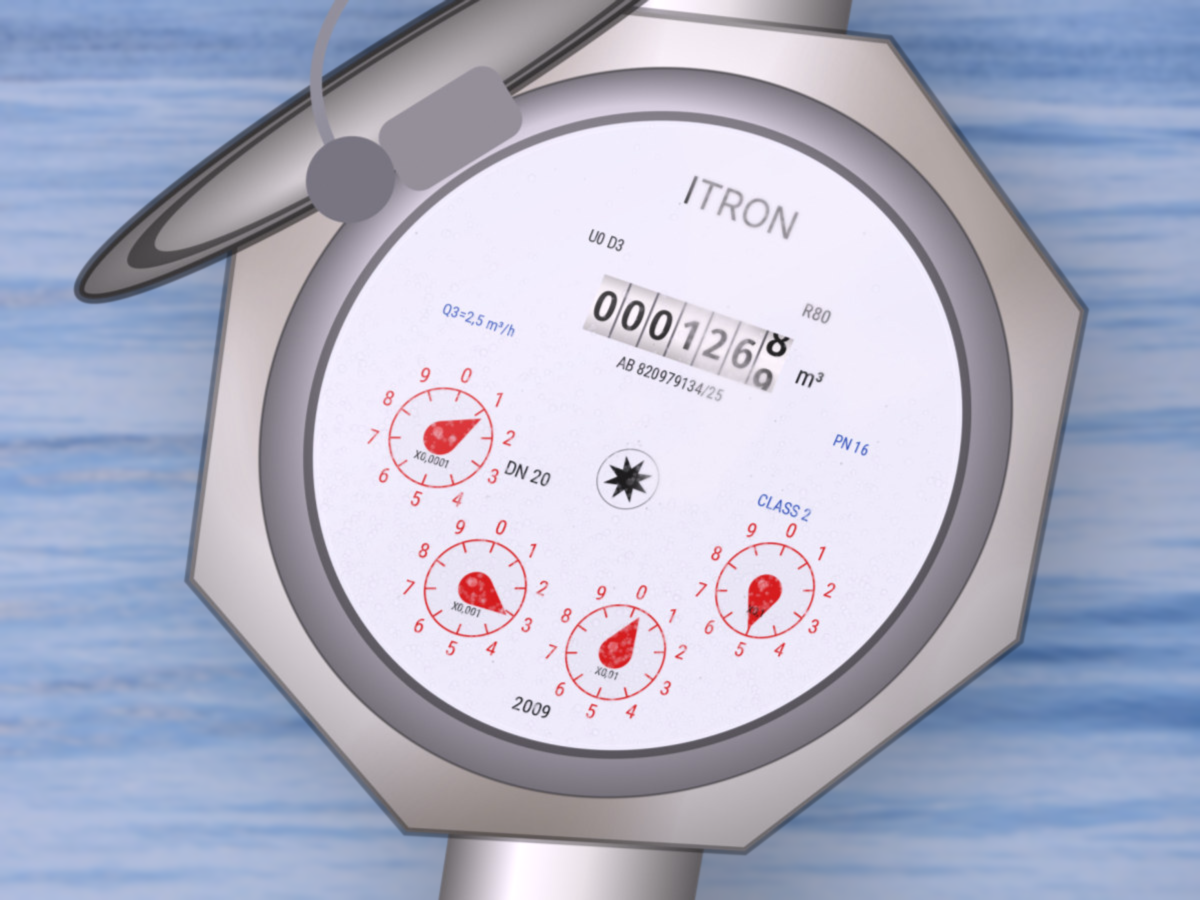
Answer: 1268.5031 m³
